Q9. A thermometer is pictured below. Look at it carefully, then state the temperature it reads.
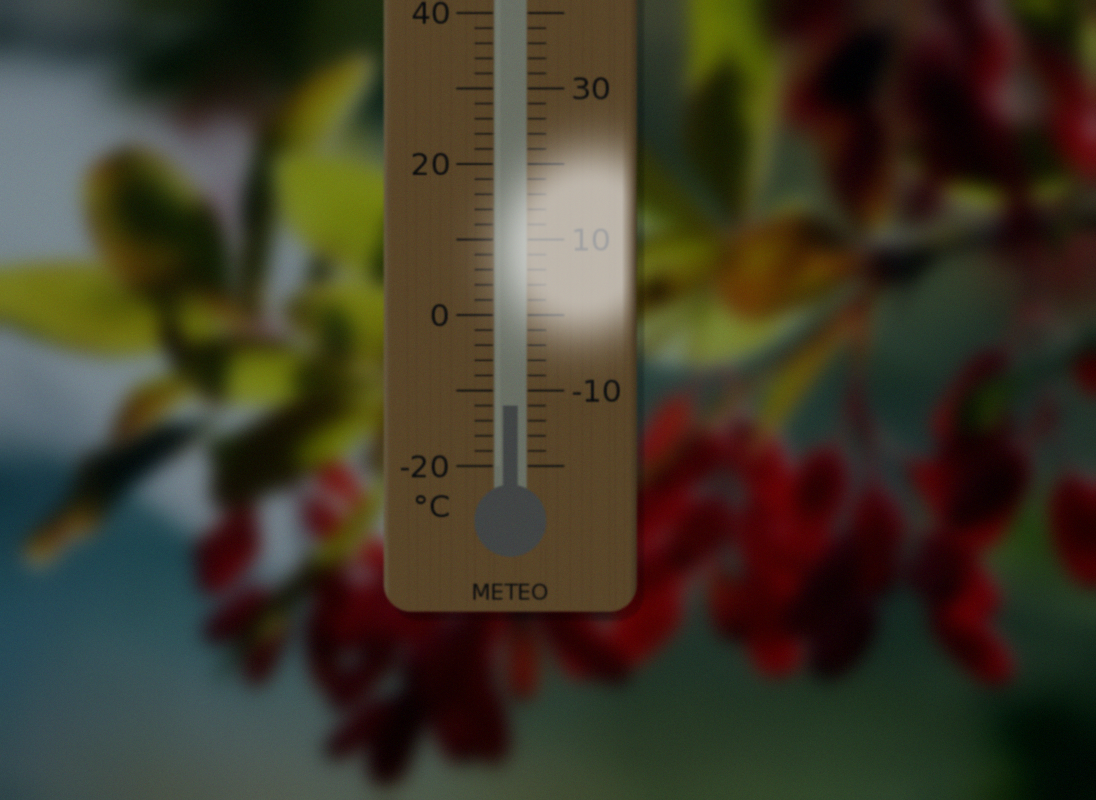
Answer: -12 °C
